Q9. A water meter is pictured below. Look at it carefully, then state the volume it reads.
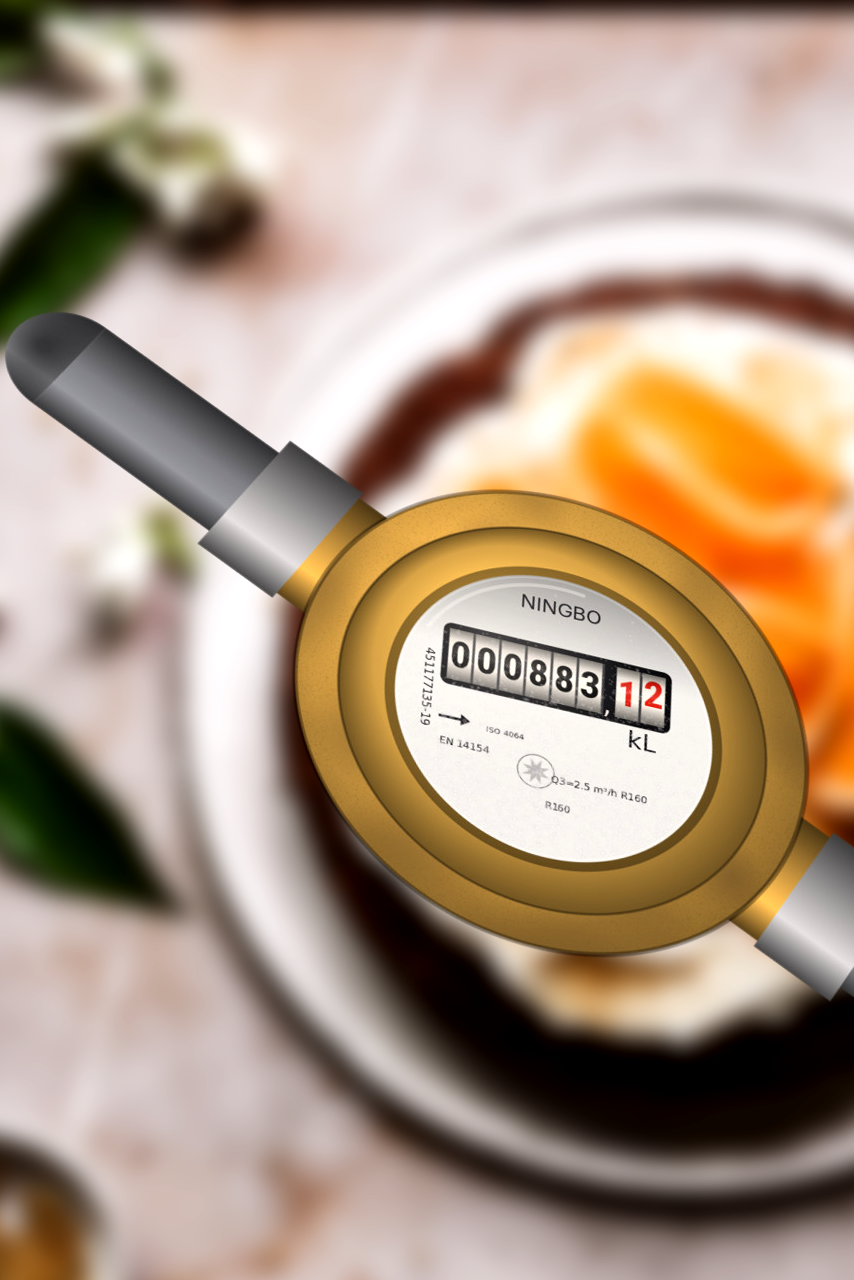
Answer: 883.12 kL
